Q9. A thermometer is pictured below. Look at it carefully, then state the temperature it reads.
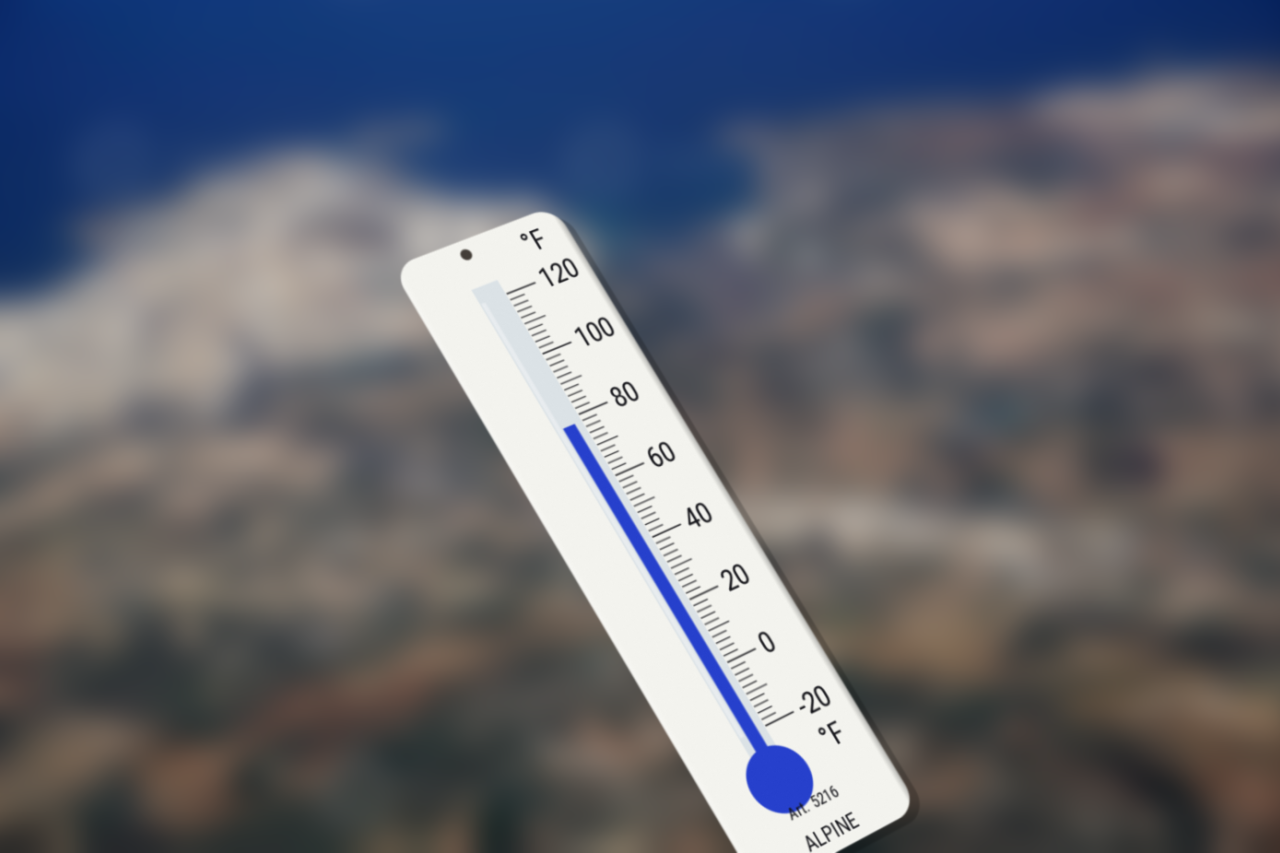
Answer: 78 °F
